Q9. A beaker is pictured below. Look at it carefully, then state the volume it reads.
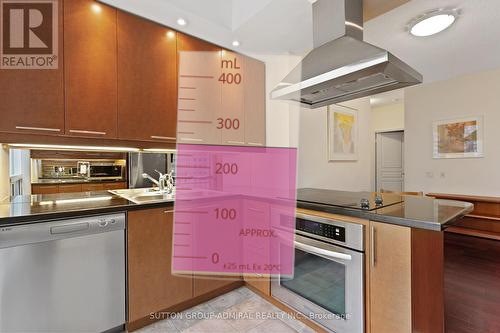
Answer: 250 mL
